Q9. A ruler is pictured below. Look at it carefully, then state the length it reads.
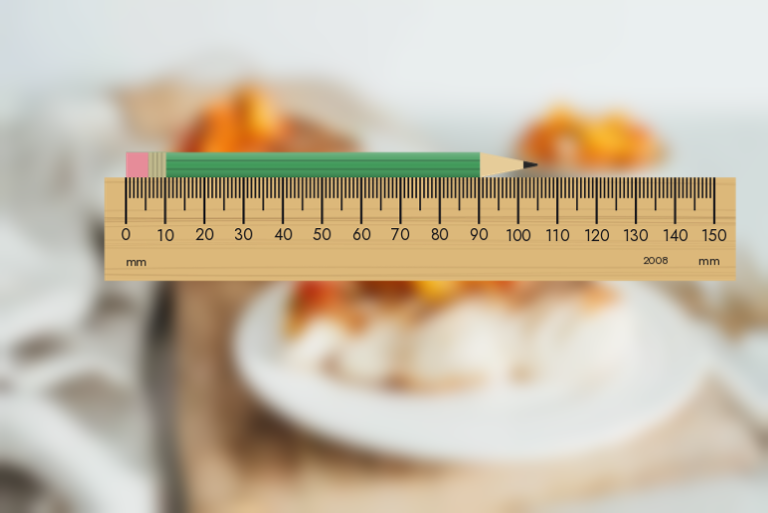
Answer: 105 mm
